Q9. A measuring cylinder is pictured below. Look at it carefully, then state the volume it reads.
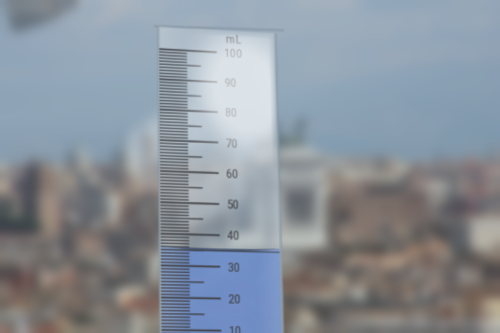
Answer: 35 mL
